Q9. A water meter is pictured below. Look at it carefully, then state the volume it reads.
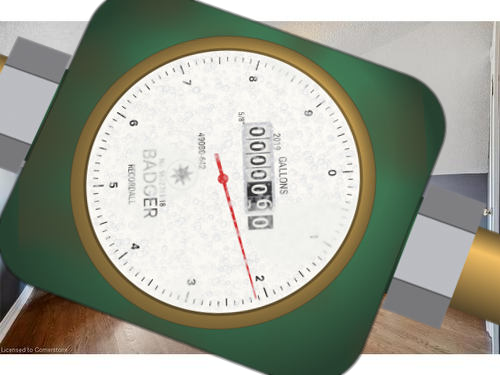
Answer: 62.1 gal
